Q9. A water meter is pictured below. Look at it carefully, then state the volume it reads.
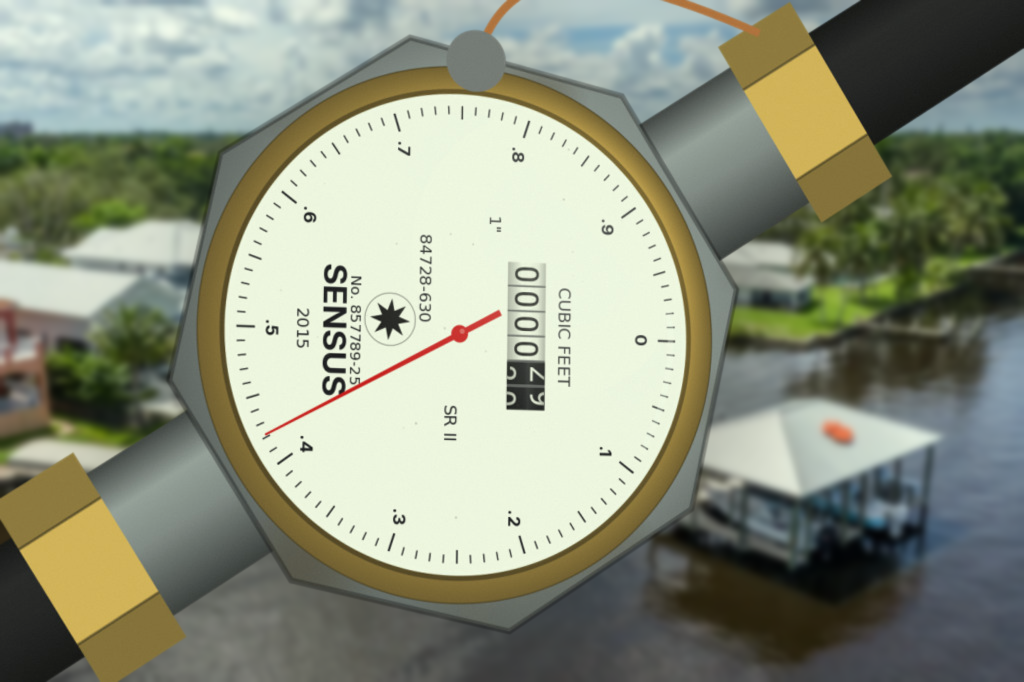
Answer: 29.42 ft³
